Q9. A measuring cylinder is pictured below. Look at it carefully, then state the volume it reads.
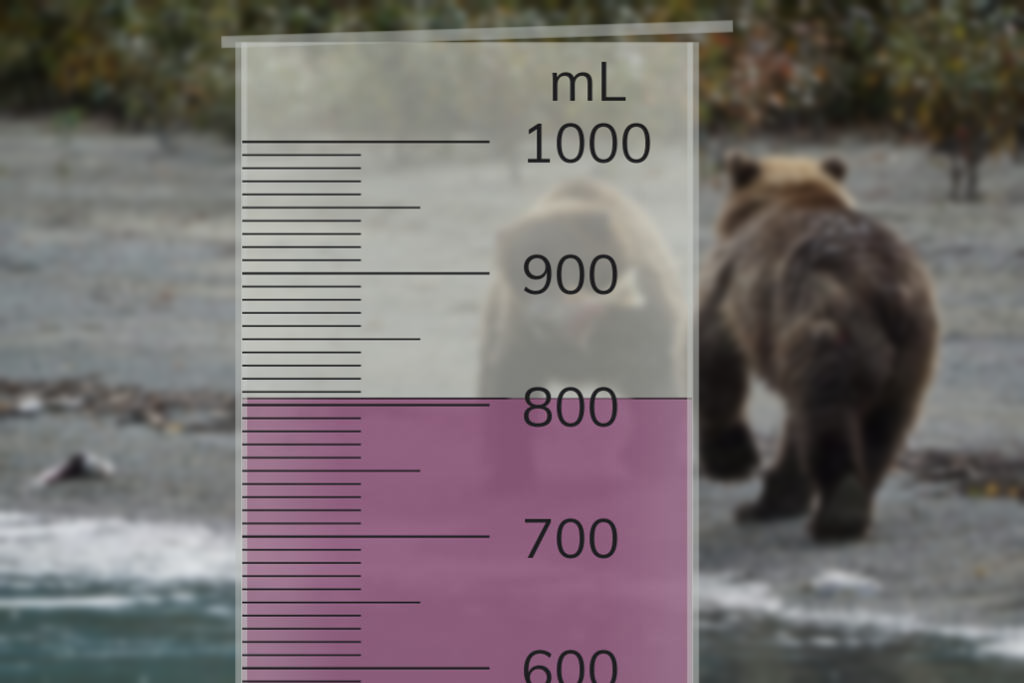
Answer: 805 mL
